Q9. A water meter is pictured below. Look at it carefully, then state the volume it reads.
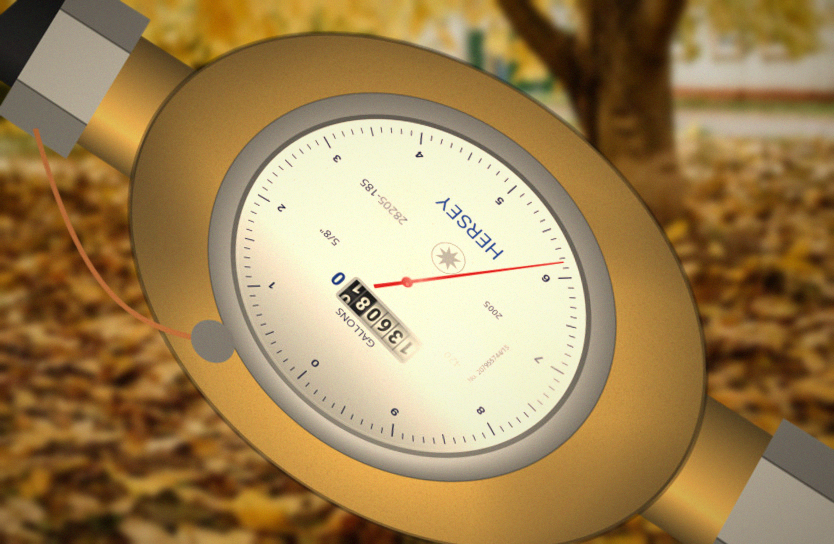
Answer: 1360805.8 gal
